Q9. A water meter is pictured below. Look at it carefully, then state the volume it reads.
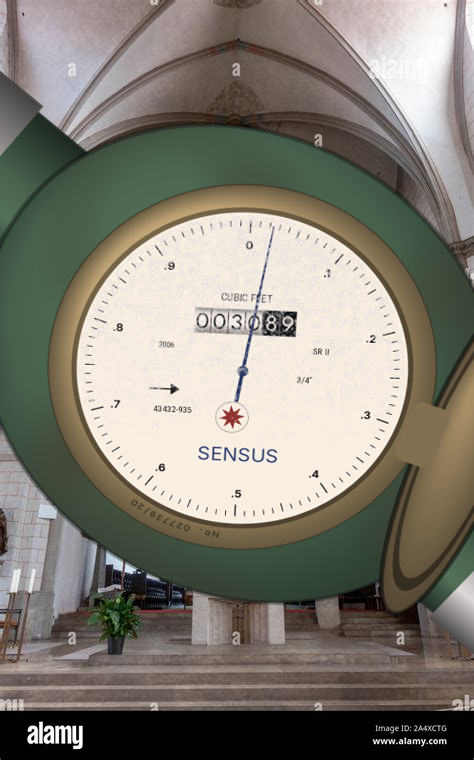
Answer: 3089.02 ft³
